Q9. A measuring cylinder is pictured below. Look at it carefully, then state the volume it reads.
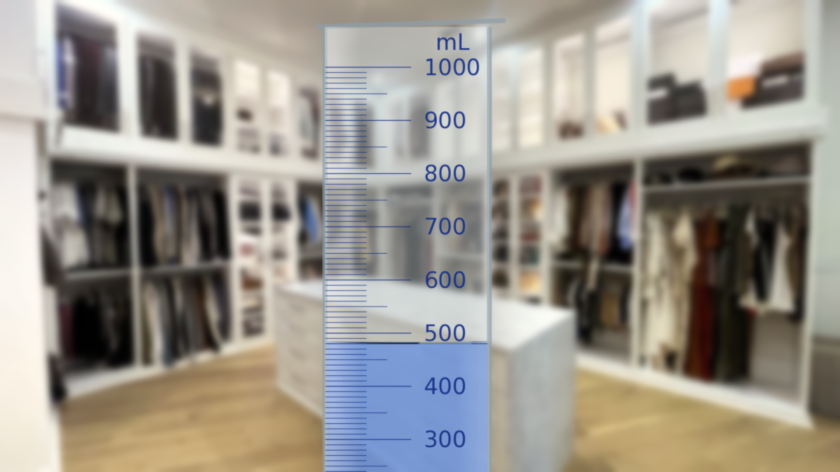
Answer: 480 mL
